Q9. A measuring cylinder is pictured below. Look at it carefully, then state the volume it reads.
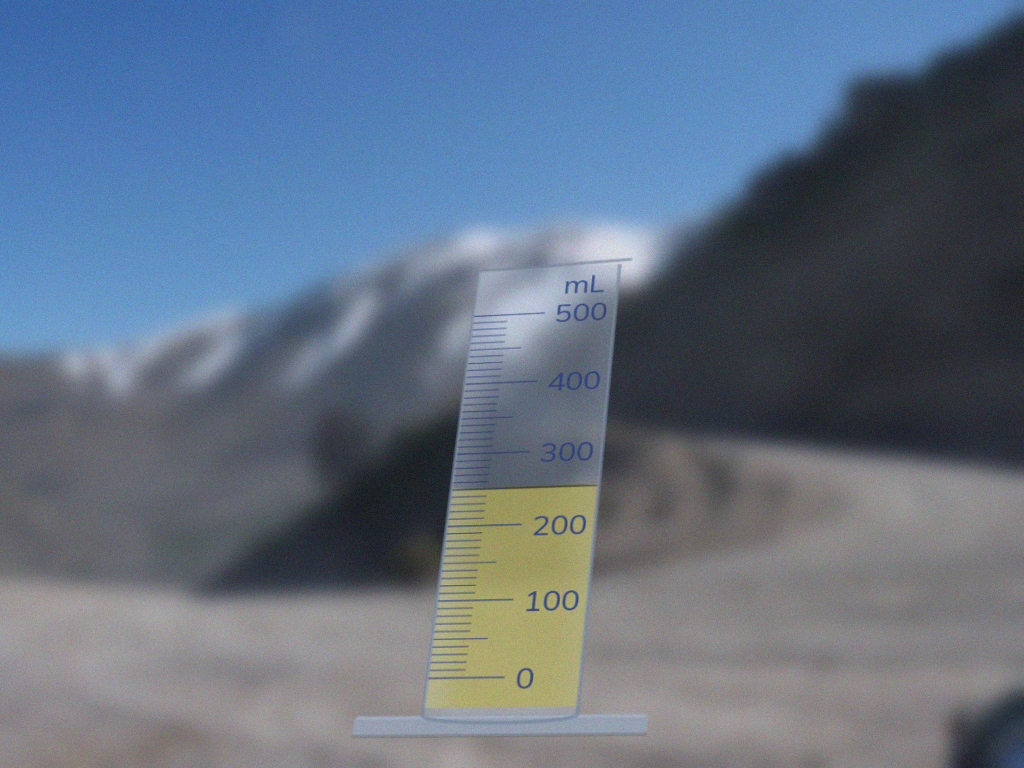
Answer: 250 mL
